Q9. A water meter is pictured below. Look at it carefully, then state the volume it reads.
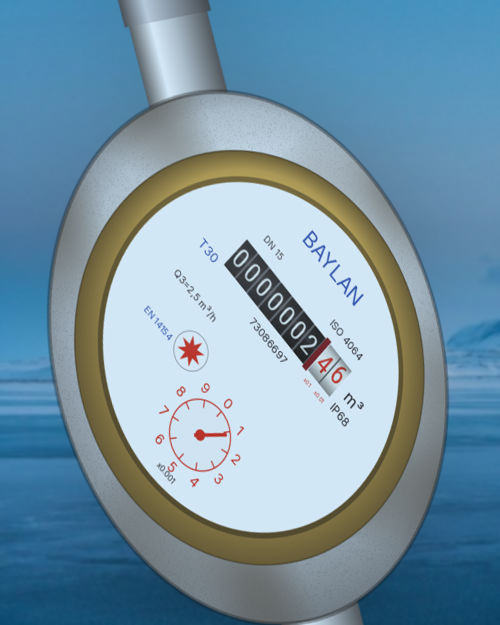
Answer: 2.461 m³
